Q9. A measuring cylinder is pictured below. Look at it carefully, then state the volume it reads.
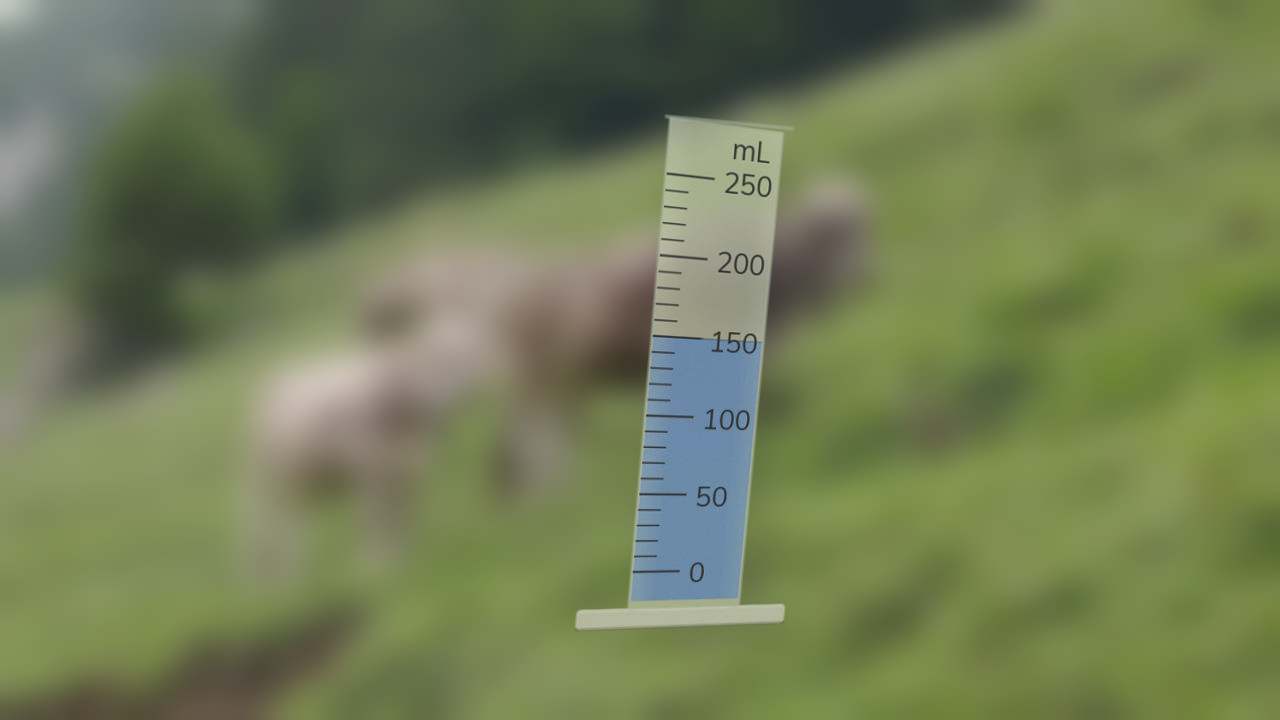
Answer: 150 mL
